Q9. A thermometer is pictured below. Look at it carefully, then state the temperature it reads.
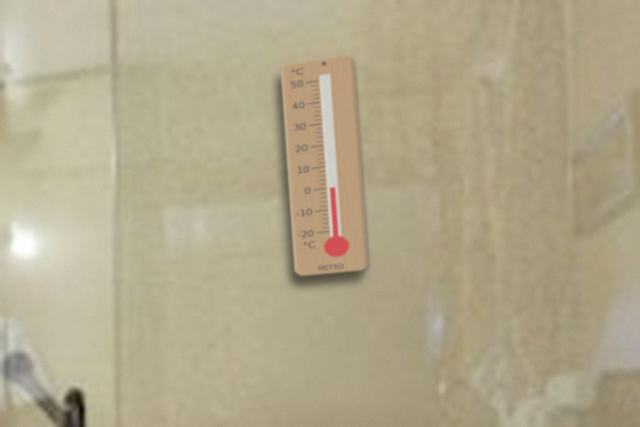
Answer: 0 °C
